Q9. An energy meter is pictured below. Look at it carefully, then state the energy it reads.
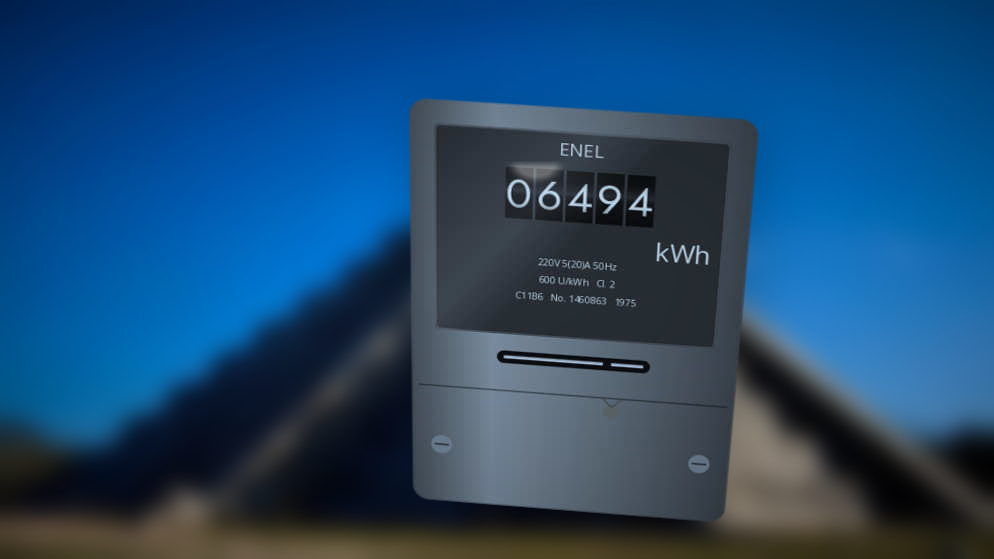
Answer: 6494 kWh
